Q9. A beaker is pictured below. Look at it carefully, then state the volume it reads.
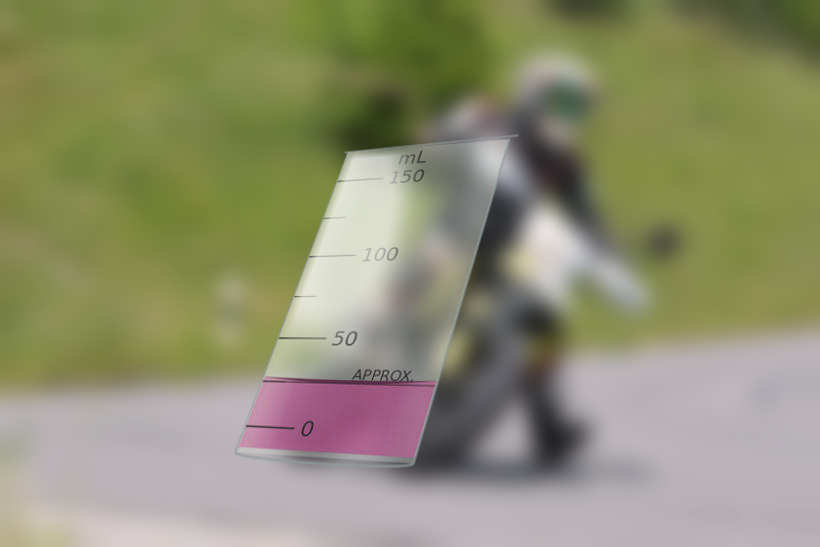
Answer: 25 mL
